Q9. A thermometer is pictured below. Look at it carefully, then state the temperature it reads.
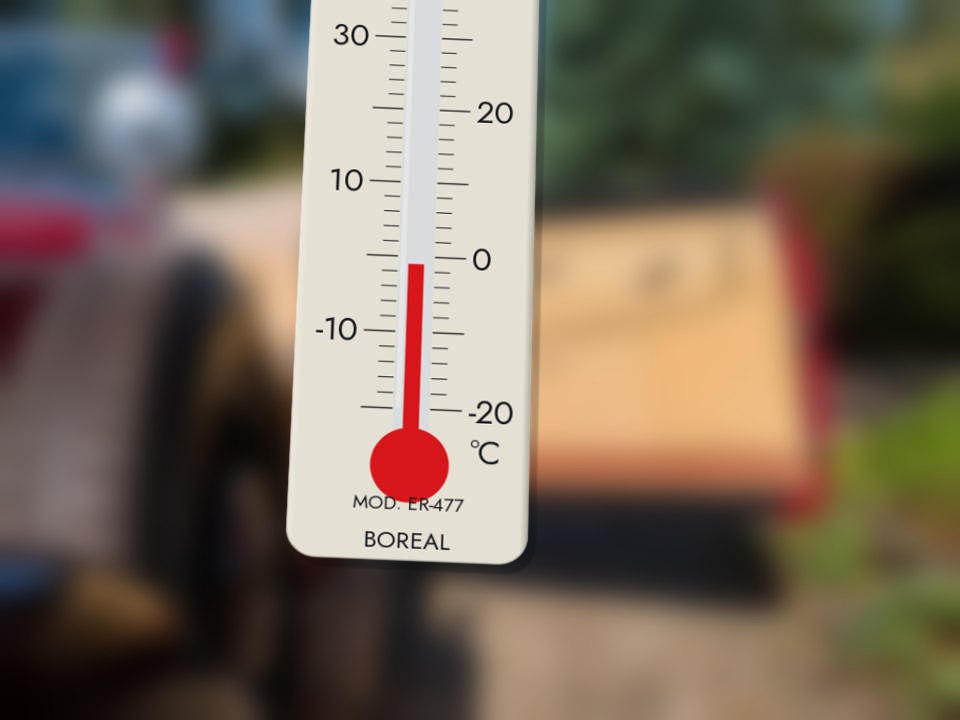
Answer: -1 °C
